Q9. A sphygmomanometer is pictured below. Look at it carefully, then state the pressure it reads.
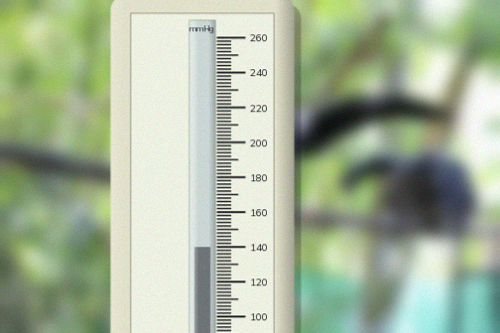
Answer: 140 mmHg
